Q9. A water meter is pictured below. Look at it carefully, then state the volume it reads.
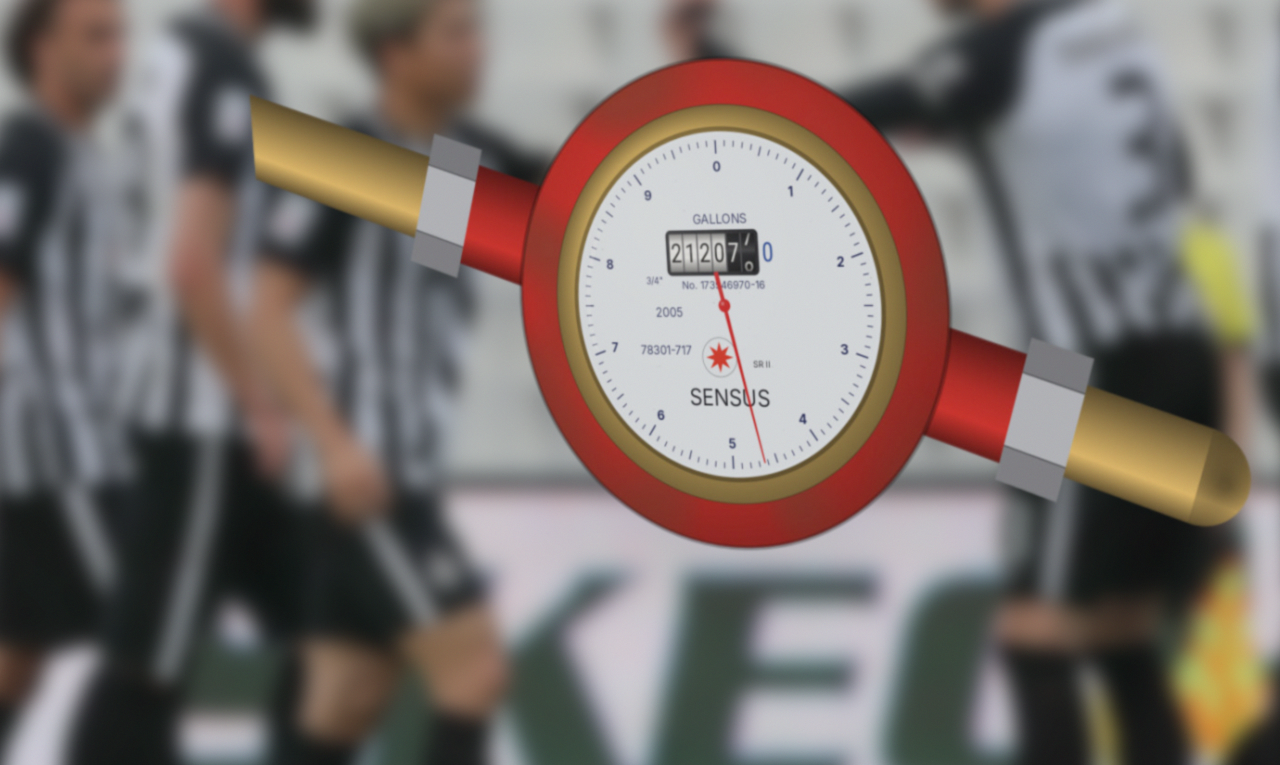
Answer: 2120774.6 gal
